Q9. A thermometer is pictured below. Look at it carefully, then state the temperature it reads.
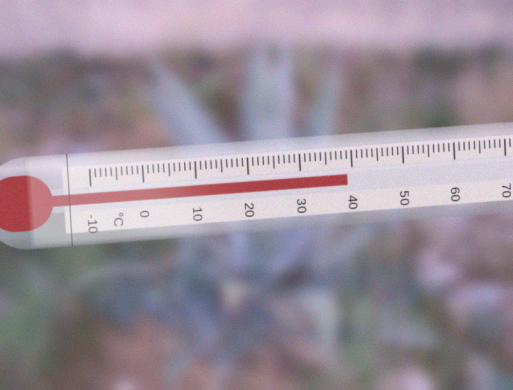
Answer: 39 °C
